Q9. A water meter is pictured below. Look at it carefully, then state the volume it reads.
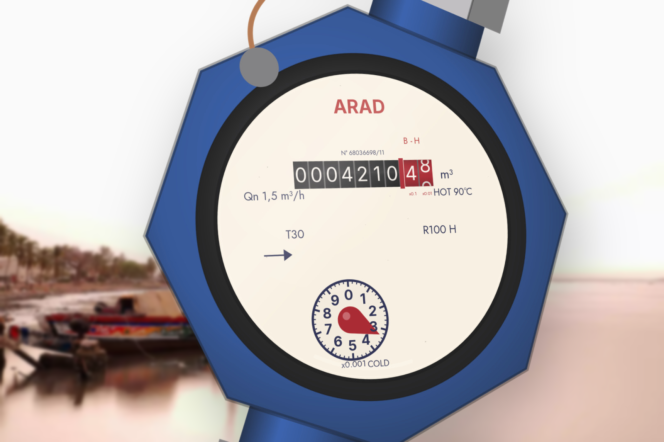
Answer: 4210.483 m³
